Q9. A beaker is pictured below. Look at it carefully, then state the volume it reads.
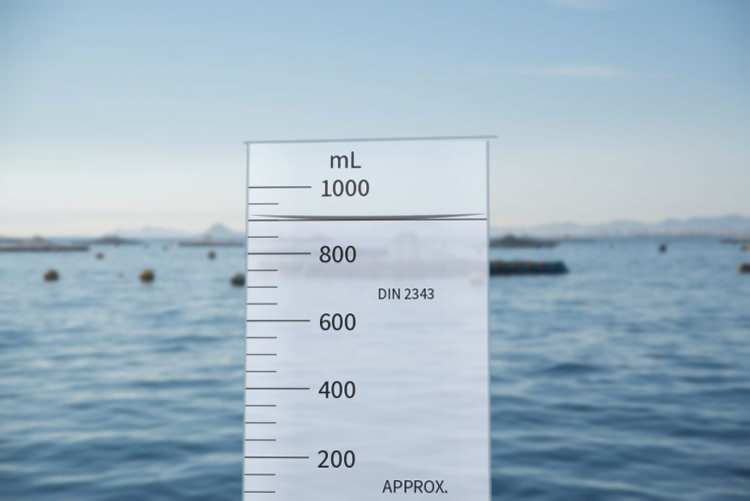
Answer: 900 mL
